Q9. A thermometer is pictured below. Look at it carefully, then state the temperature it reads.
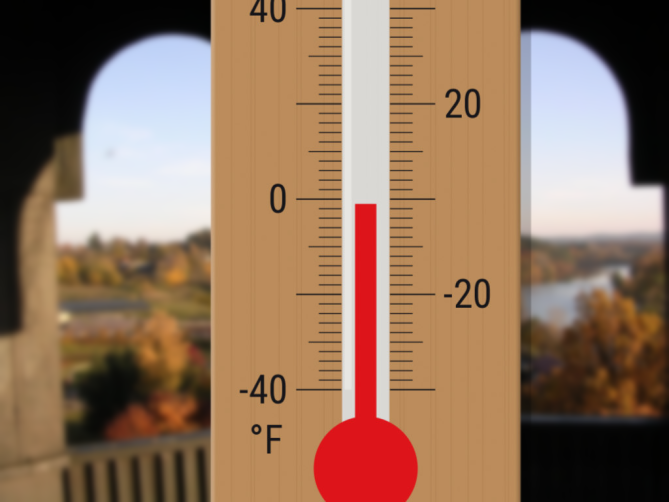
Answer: -1 °F
